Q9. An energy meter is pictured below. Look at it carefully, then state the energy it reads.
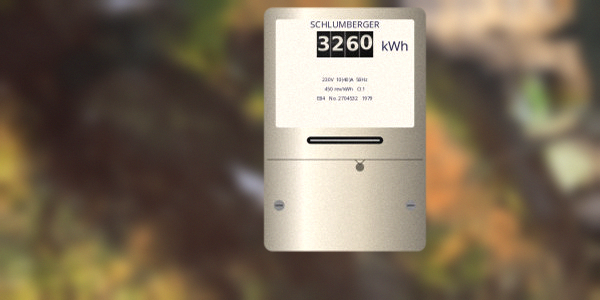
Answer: 3260 kWh
